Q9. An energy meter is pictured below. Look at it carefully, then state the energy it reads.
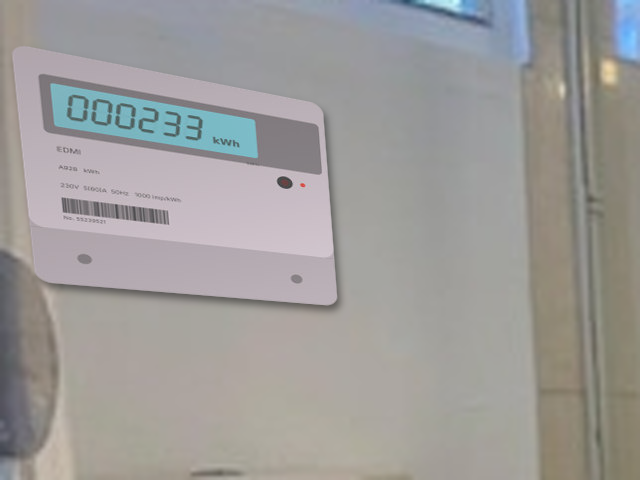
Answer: 233 kWh
